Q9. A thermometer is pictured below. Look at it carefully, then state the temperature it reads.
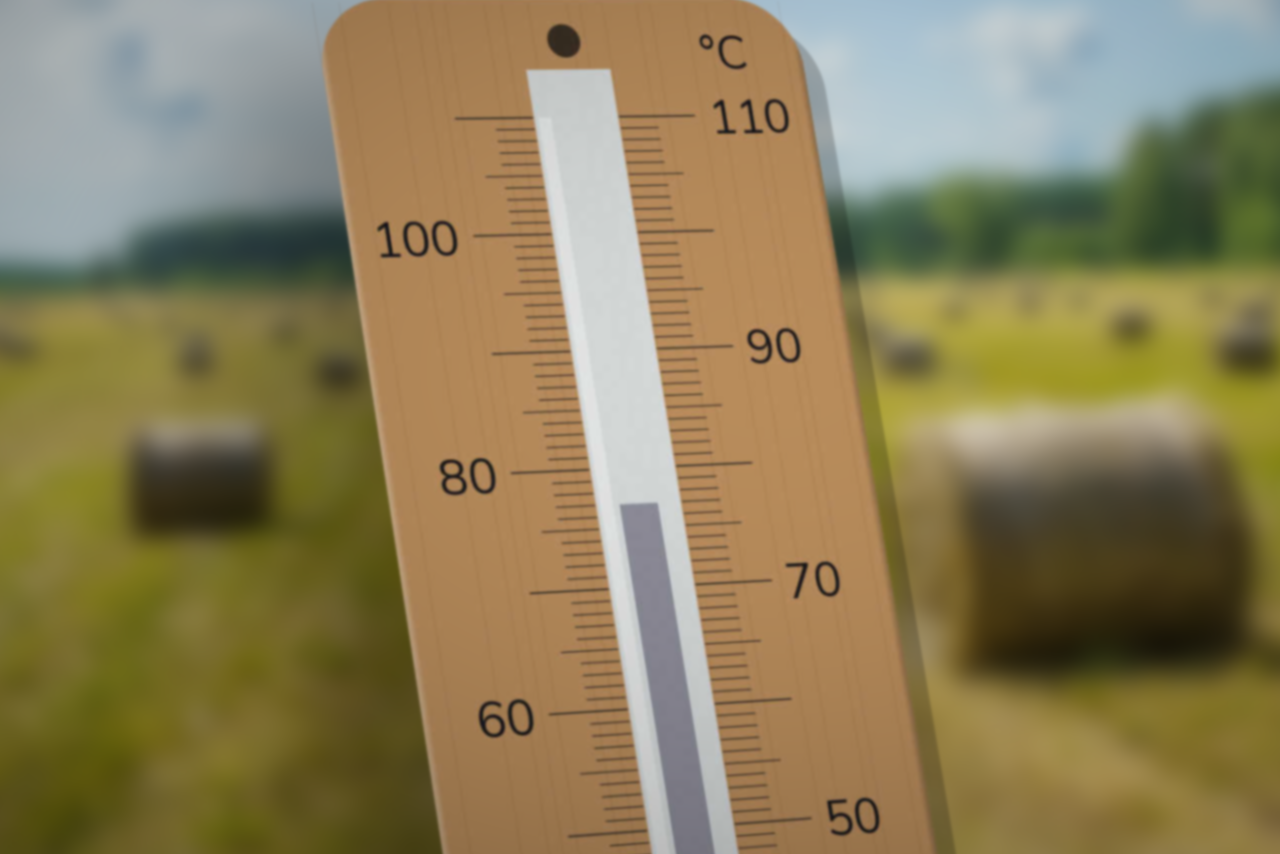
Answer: 77 °C
